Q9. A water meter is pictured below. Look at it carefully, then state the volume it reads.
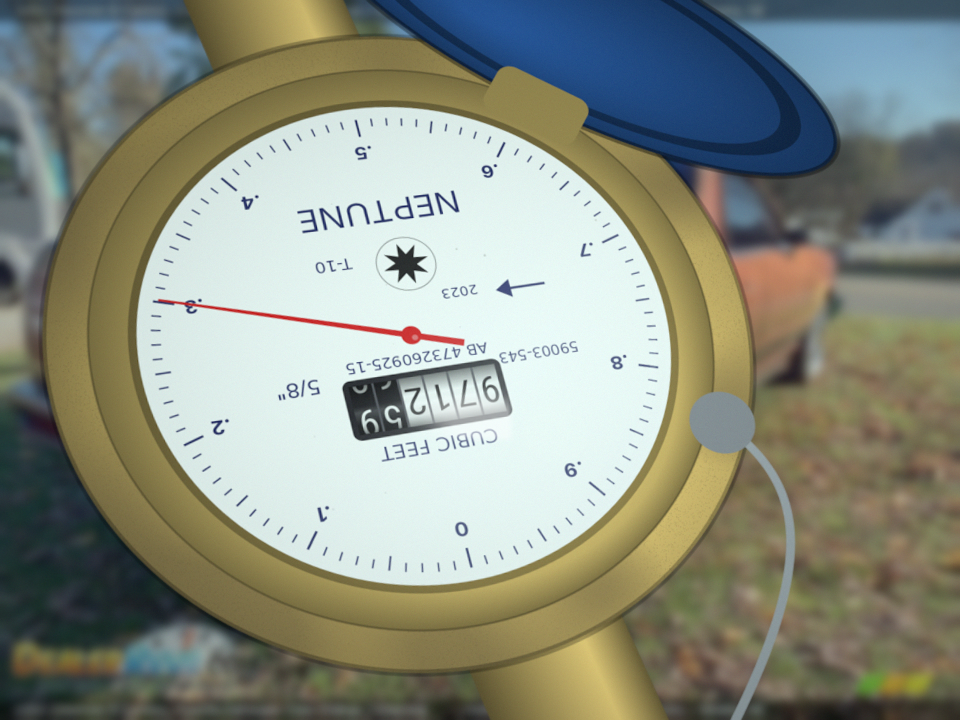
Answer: 971259.30 ft³
